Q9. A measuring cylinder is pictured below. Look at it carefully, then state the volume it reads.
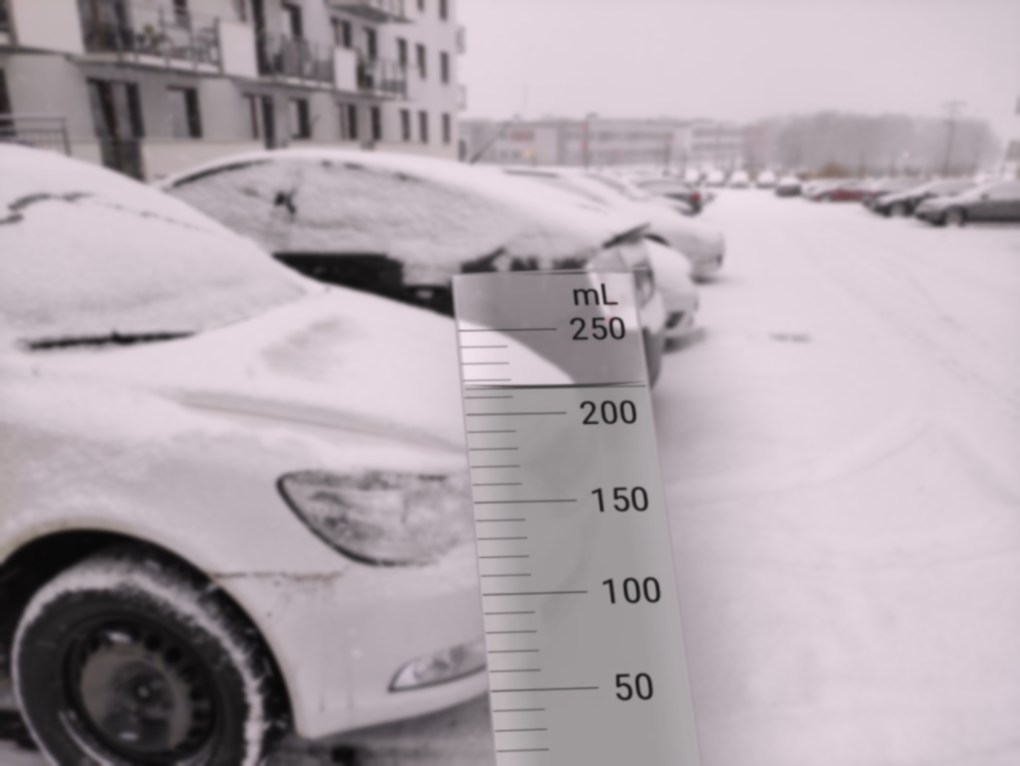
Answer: 215 mL
